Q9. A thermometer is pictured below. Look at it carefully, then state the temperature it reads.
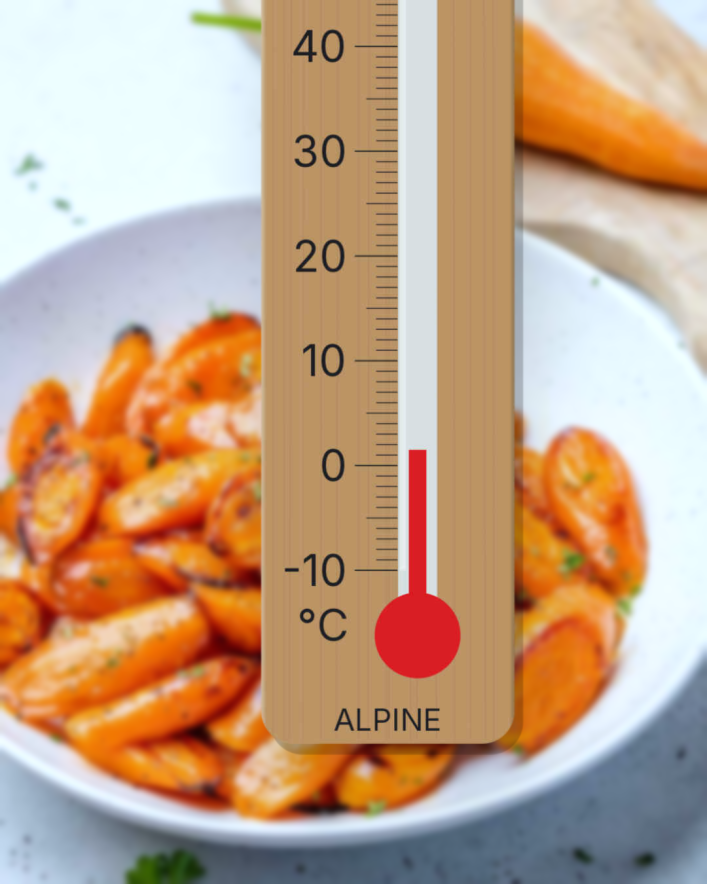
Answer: 1.5 °C
